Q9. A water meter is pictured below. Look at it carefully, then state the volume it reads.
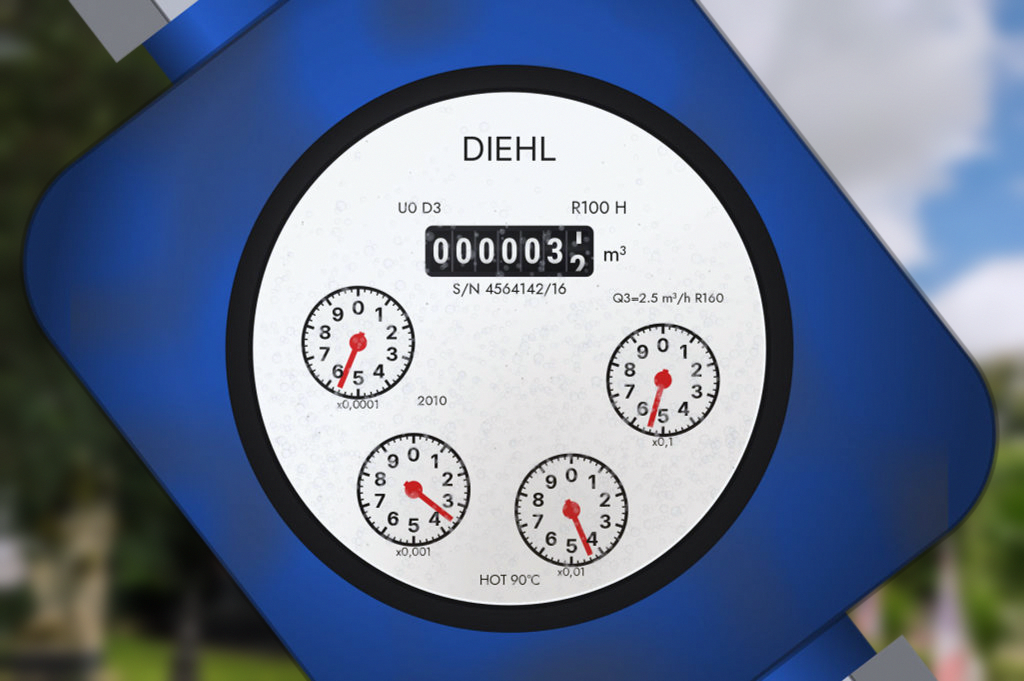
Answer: 31.5435 m³
